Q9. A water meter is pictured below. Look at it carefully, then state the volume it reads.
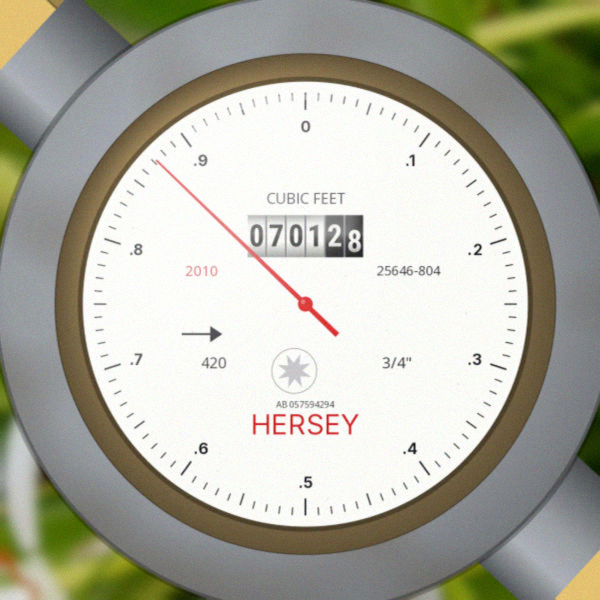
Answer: 70127.87 ft³
